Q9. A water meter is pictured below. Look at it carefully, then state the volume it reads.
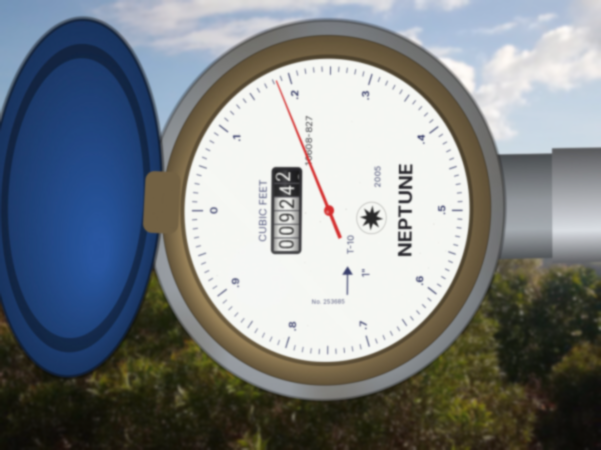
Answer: 9242.18 ft³
